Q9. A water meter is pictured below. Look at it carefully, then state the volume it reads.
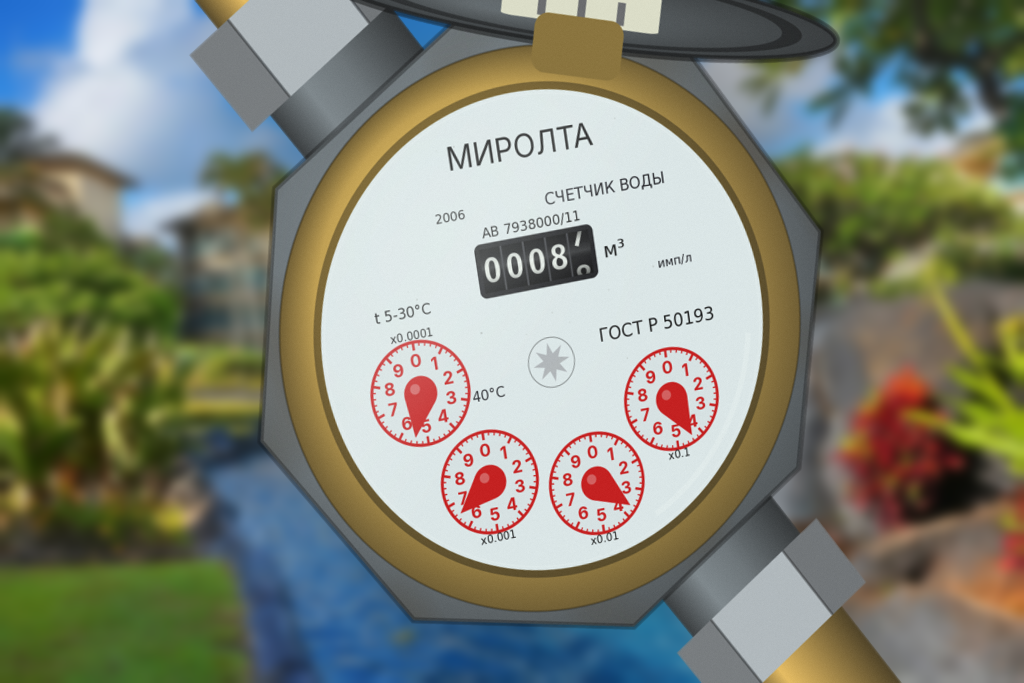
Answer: 87.4365 m³
